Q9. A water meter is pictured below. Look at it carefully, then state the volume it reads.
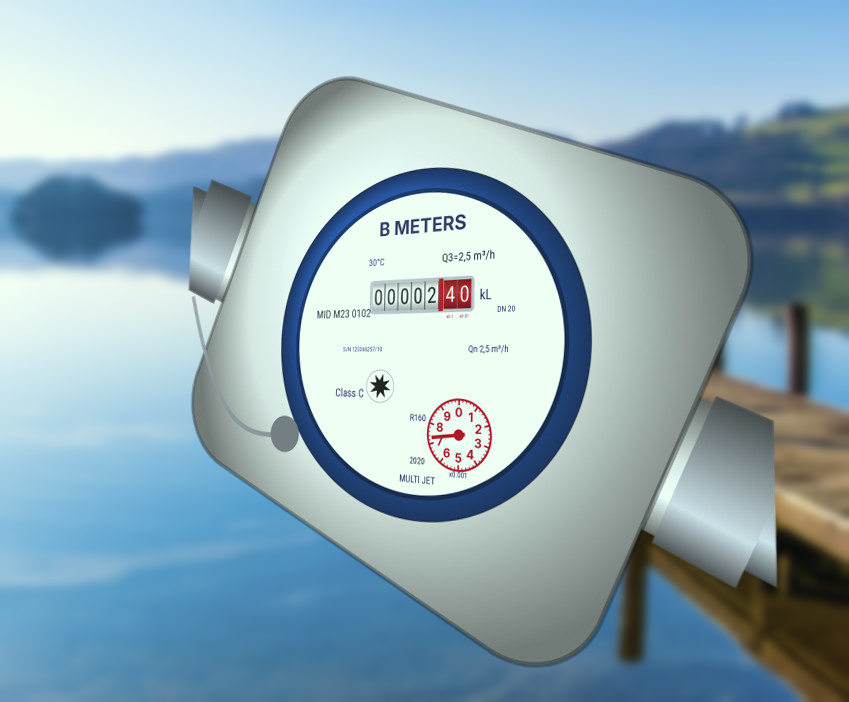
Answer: 2.407 kL
